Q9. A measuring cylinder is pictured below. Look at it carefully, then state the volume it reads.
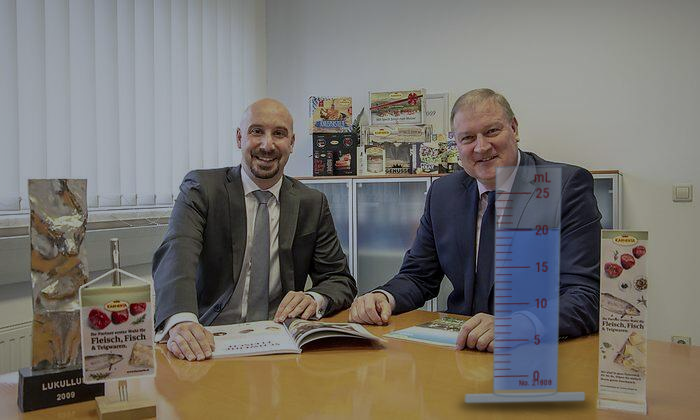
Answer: 20 mL
